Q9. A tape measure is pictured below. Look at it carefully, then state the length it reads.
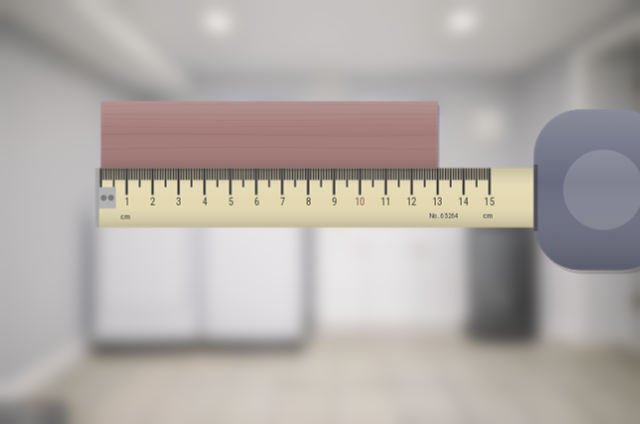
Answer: 13 cm
